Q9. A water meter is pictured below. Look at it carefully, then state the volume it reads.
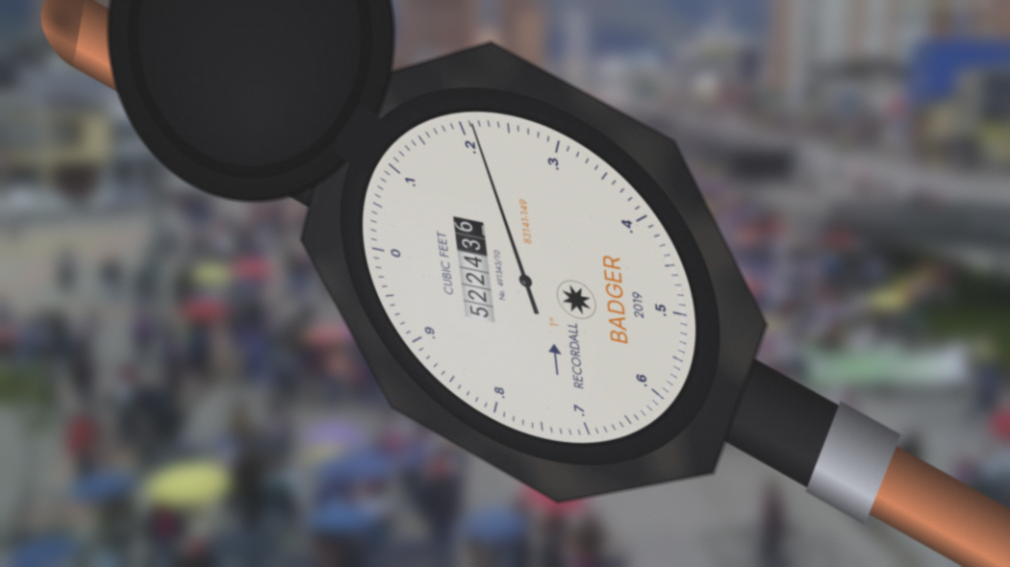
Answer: 522436.21 ft³
